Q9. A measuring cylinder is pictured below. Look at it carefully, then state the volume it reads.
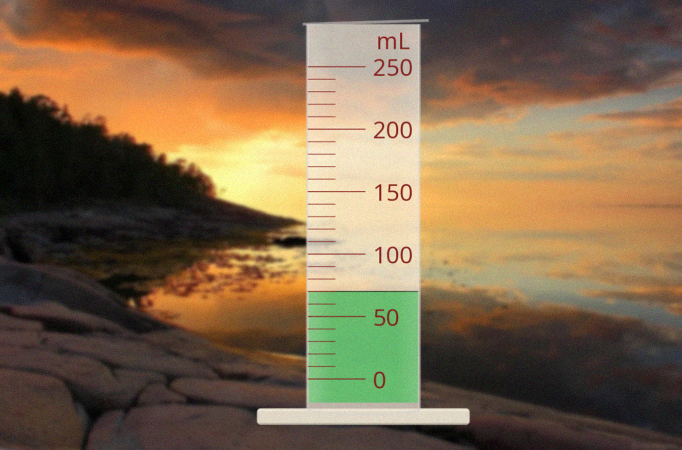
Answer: 70 mL
